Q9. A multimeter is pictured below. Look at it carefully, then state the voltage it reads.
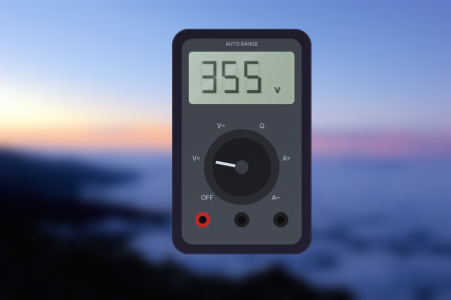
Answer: 355 V
